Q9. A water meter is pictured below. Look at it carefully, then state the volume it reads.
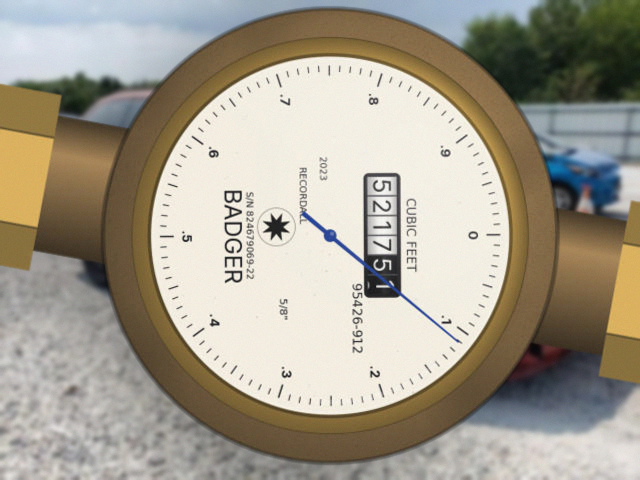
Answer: 521751.11 ft³
